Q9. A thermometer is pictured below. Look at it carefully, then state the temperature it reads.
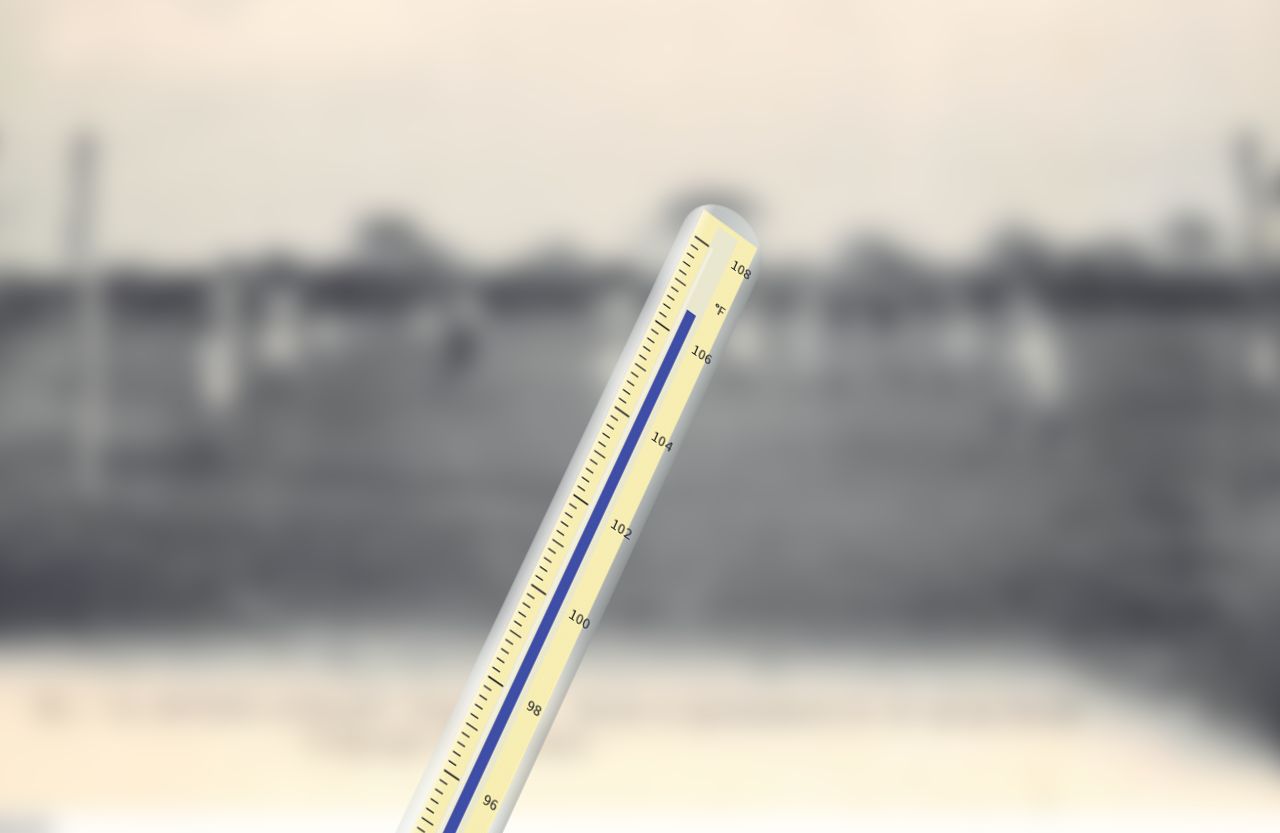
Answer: 106.6 °F
